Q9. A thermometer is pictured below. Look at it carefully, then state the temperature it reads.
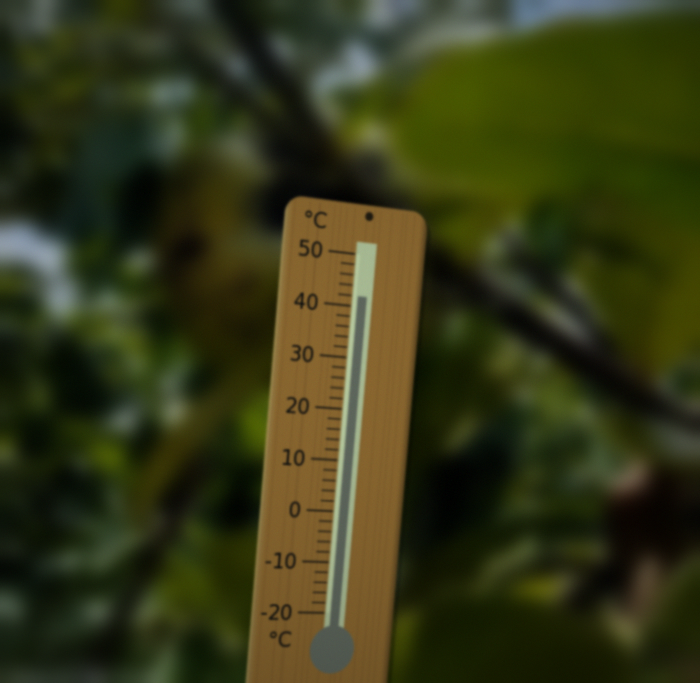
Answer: 42 °C
